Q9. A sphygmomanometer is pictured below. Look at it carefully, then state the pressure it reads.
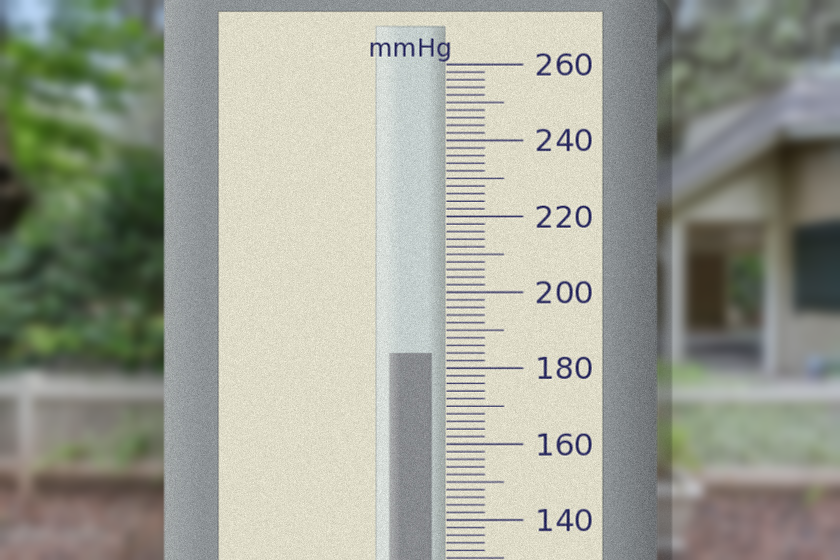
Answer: 184 mmHg
